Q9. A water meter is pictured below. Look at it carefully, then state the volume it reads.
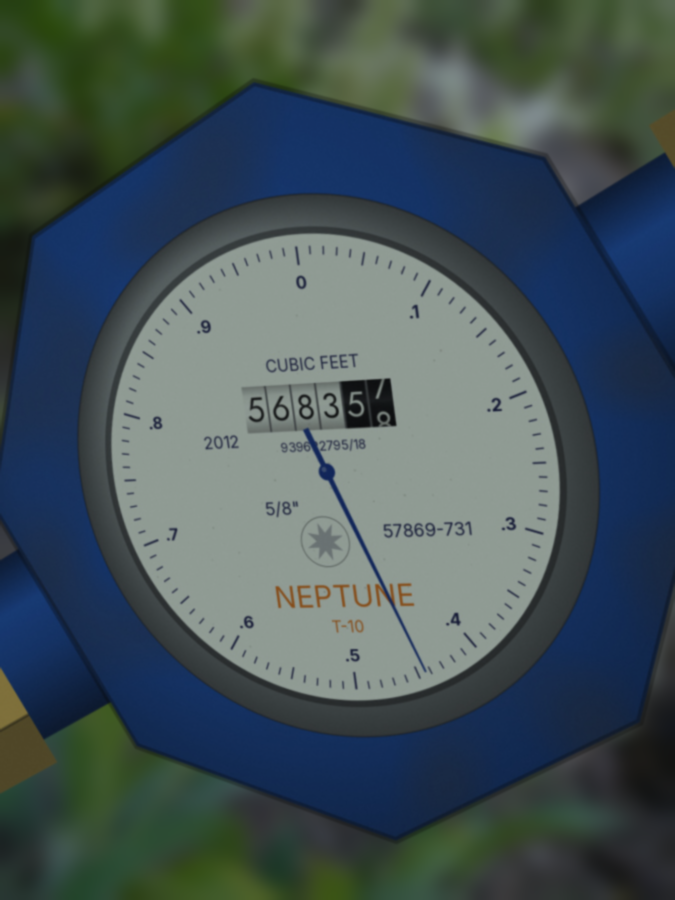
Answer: 568357.44 ft³
